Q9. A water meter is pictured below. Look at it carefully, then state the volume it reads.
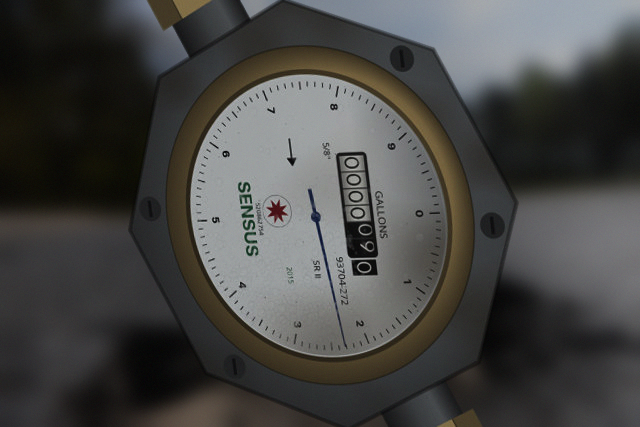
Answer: 92.3 gal
